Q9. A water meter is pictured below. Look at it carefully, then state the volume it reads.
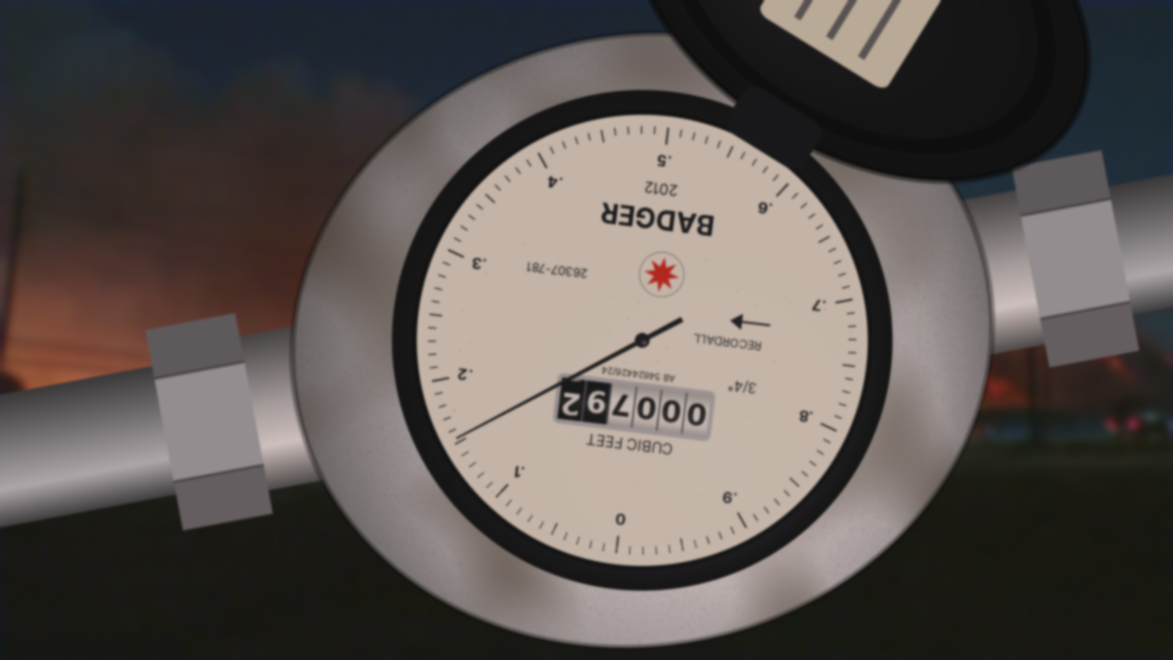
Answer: 792.15 ft³
